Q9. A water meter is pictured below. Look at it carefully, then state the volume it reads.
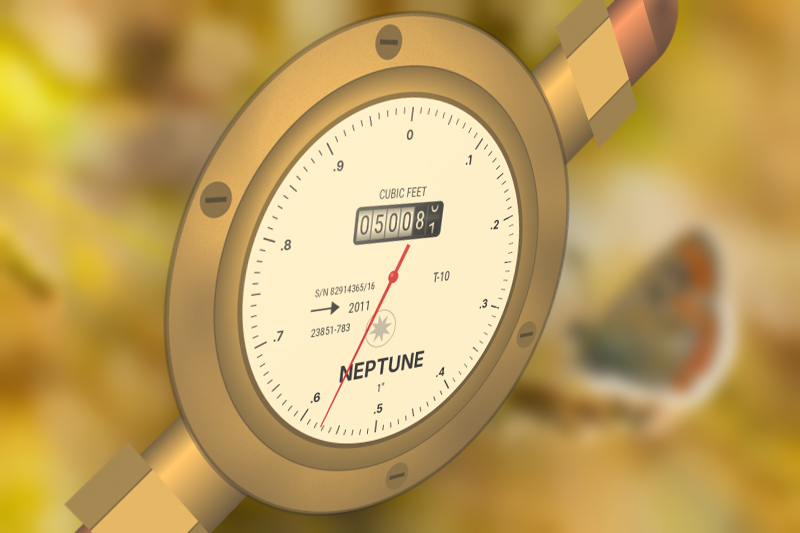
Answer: 50080.57 ft³
